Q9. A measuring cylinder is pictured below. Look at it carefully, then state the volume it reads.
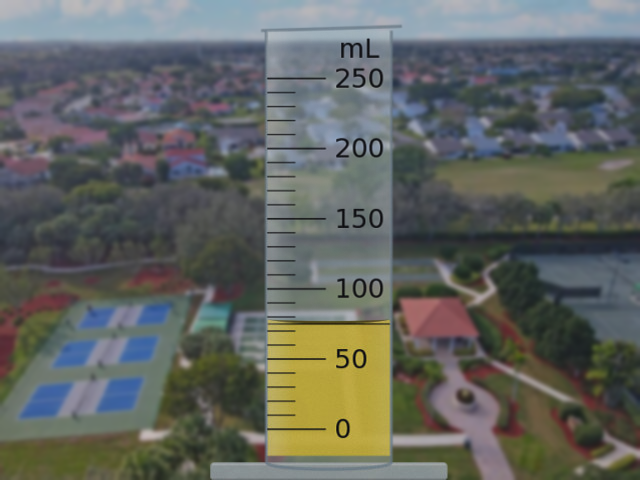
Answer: 75 mL
